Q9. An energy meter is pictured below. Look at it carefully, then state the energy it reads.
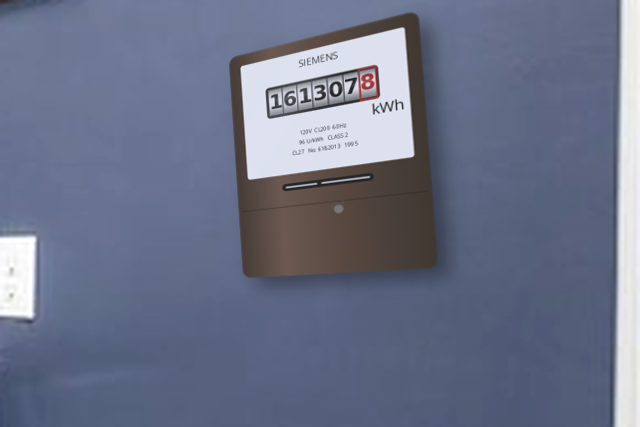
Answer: 161307.8 kWh
